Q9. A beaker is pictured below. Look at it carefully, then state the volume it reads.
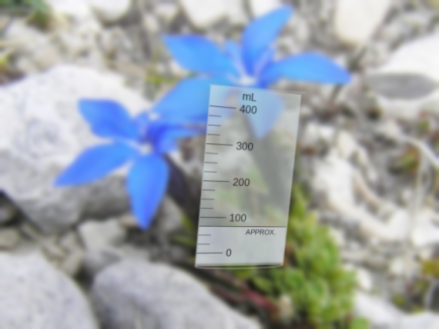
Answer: 75 mL
